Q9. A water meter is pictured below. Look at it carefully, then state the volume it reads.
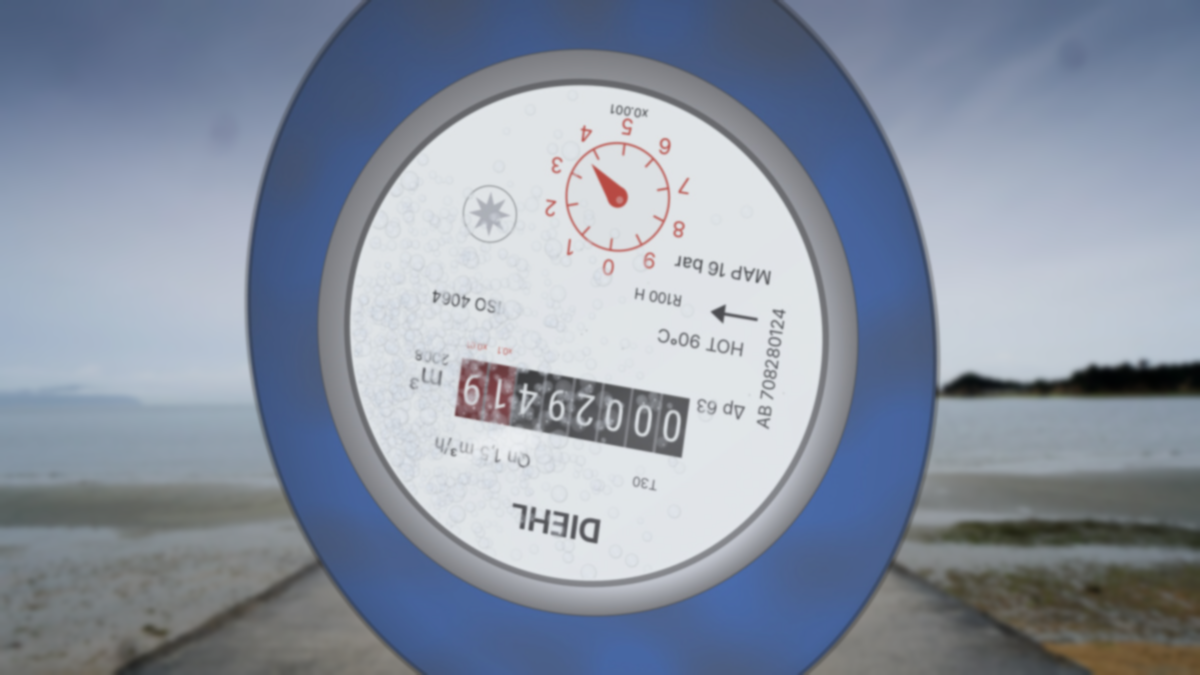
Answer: 294.193 m³
